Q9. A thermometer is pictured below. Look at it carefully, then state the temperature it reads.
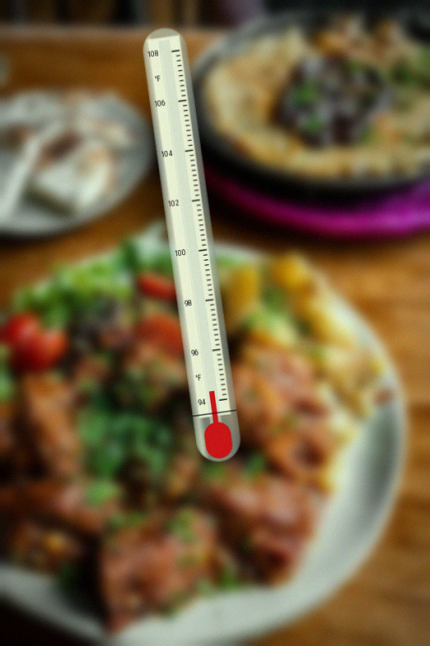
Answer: 94.4 °F
